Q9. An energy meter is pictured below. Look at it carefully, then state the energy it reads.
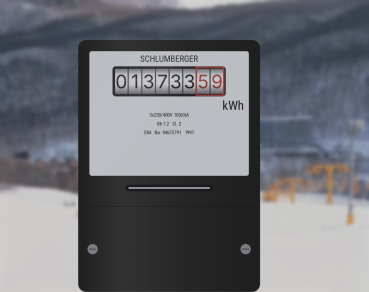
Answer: 13733.59 kWh
